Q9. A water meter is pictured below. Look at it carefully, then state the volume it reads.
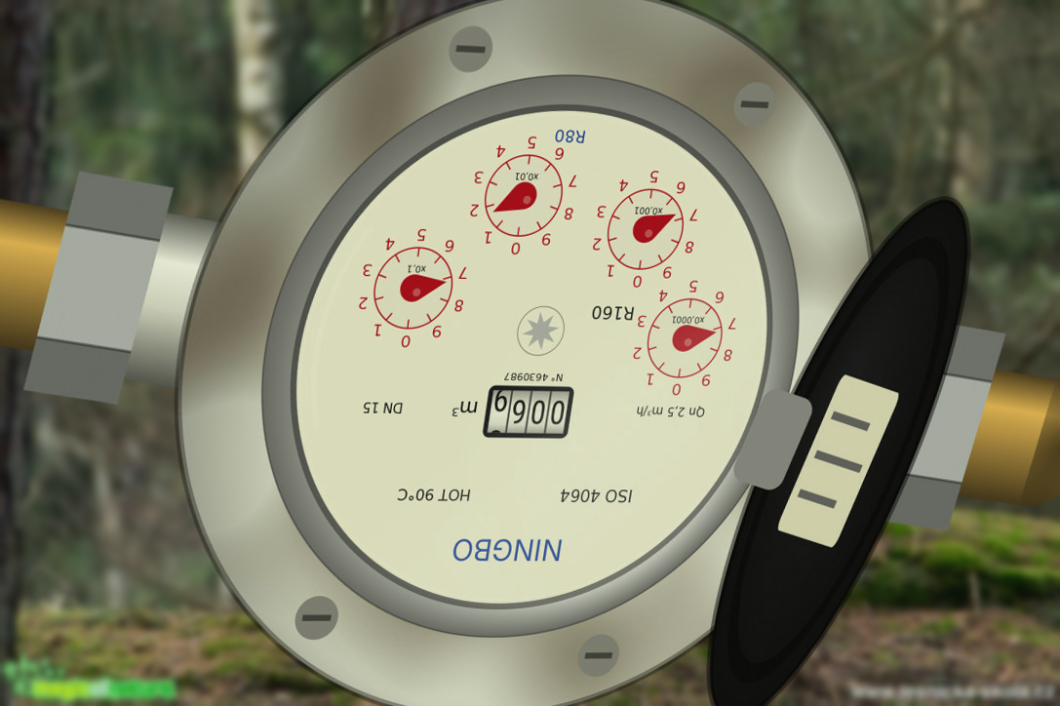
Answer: 68.7167 m³
